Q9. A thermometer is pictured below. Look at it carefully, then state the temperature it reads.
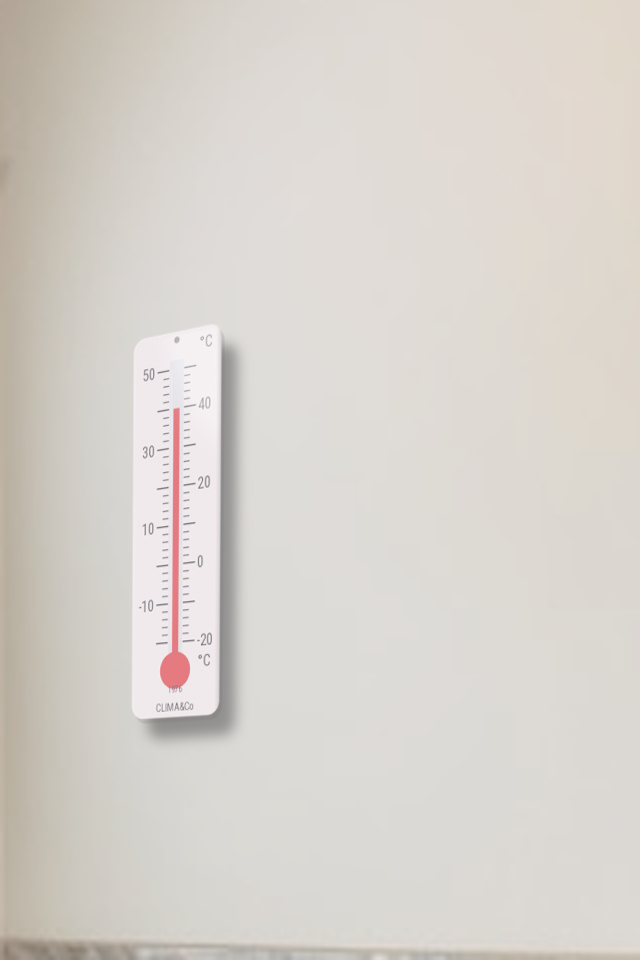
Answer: 40 °C
